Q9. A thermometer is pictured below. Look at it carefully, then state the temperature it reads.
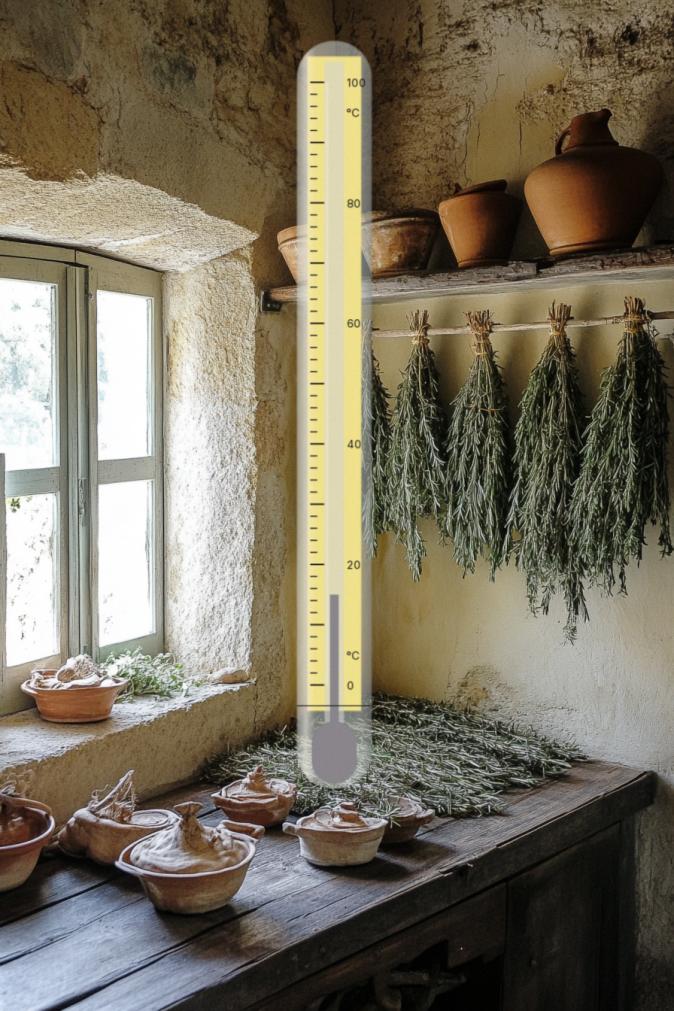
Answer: 15 °C
